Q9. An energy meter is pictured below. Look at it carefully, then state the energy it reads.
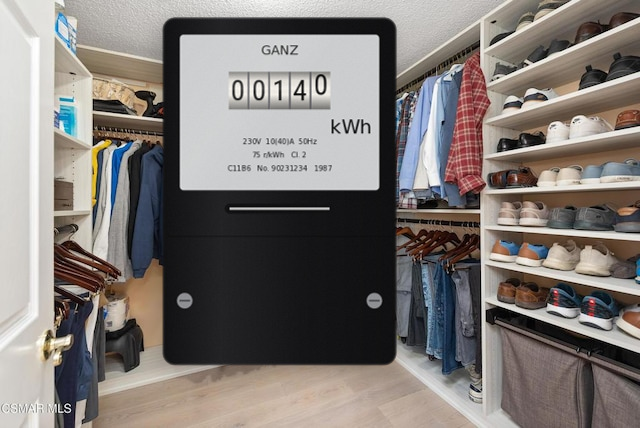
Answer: 140 kWh
